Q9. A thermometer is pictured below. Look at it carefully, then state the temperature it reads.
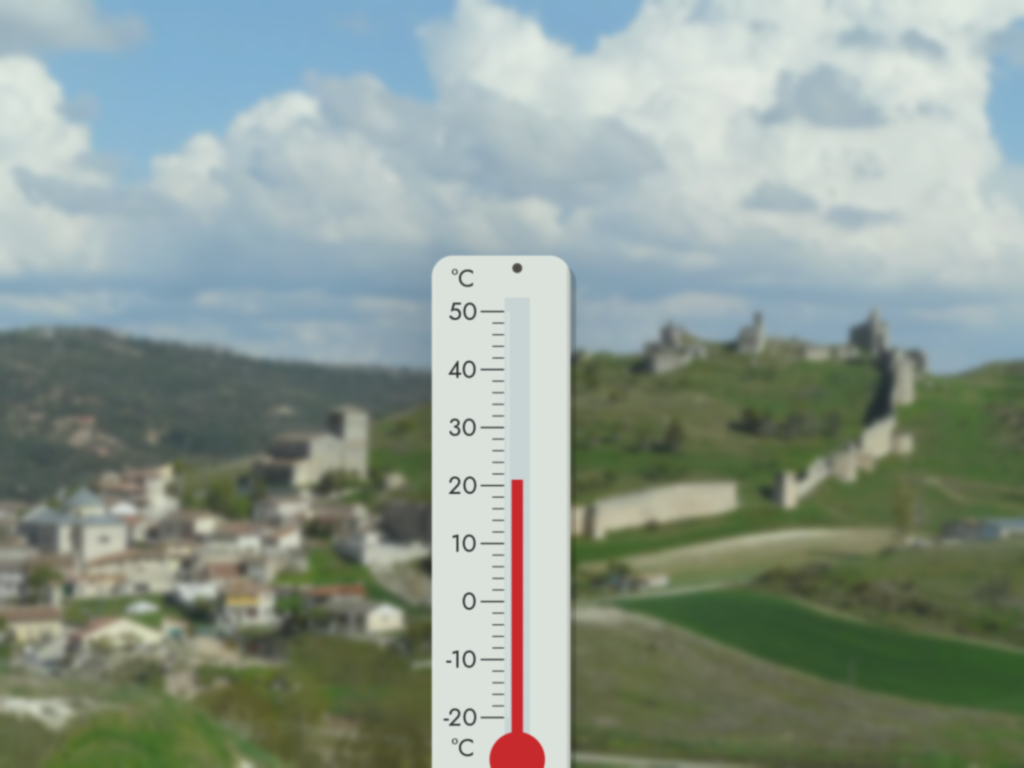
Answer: 21 °C
